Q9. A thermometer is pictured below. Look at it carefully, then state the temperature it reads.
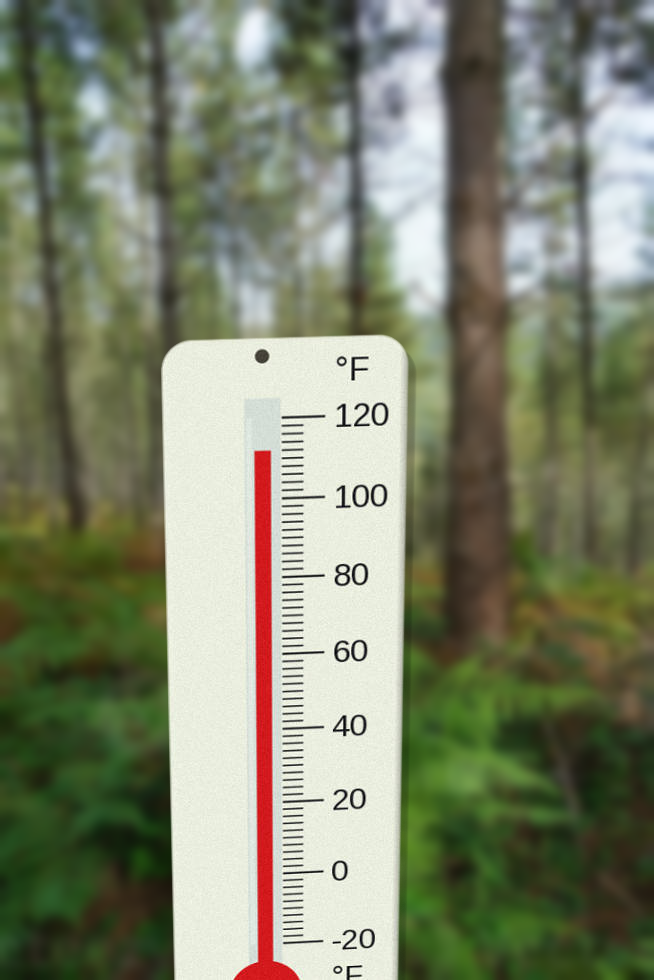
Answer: 112 °F
